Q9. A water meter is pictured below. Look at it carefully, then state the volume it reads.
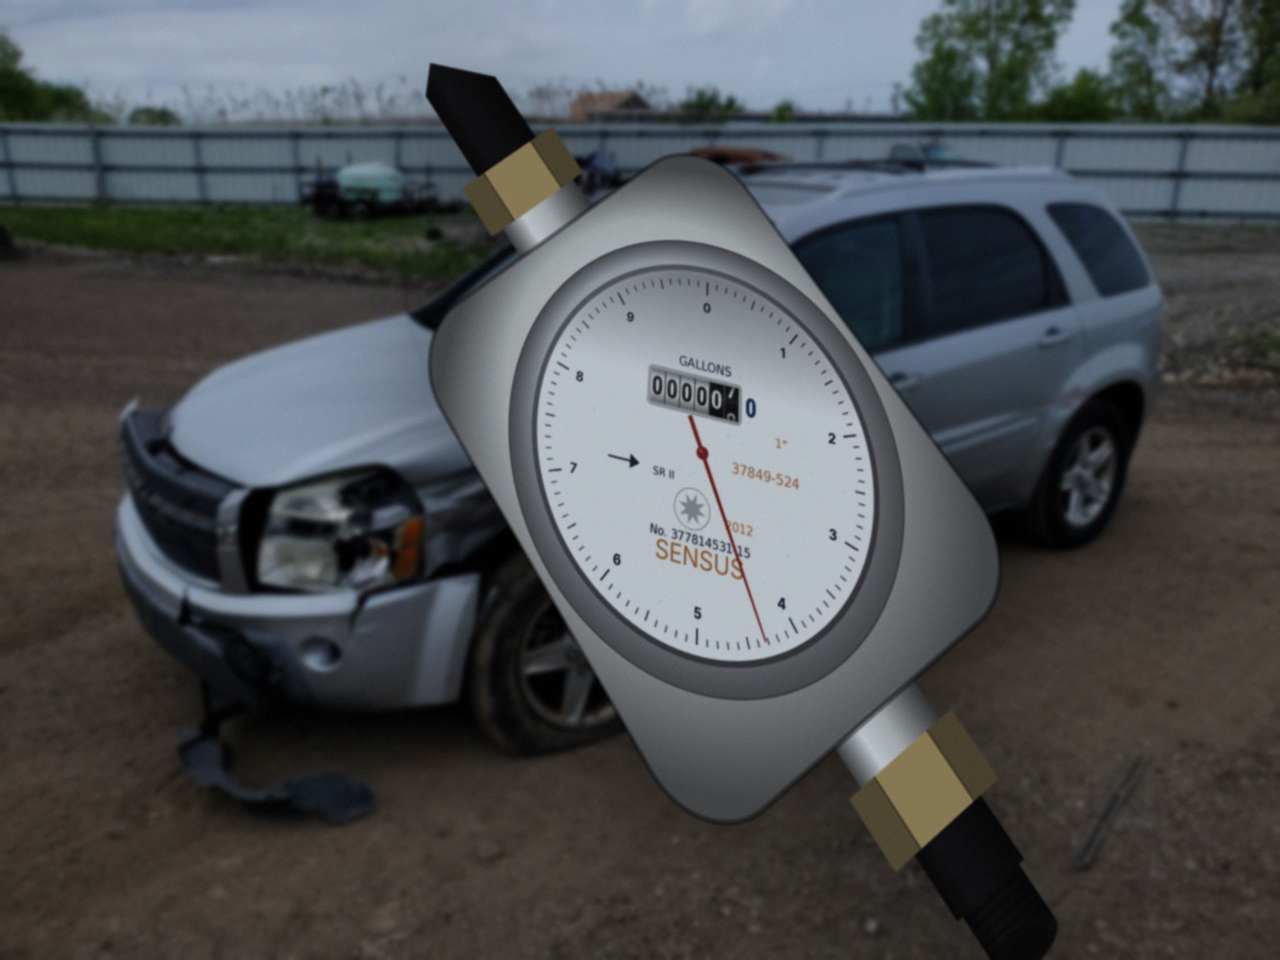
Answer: 74.3 gal
